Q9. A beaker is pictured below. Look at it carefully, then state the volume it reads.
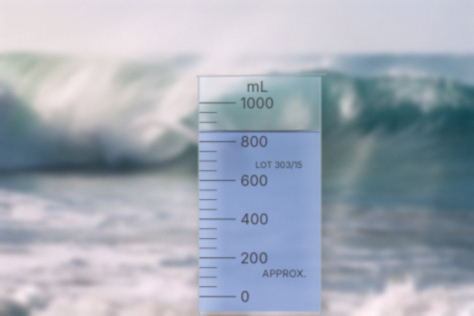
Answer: 850 mL
